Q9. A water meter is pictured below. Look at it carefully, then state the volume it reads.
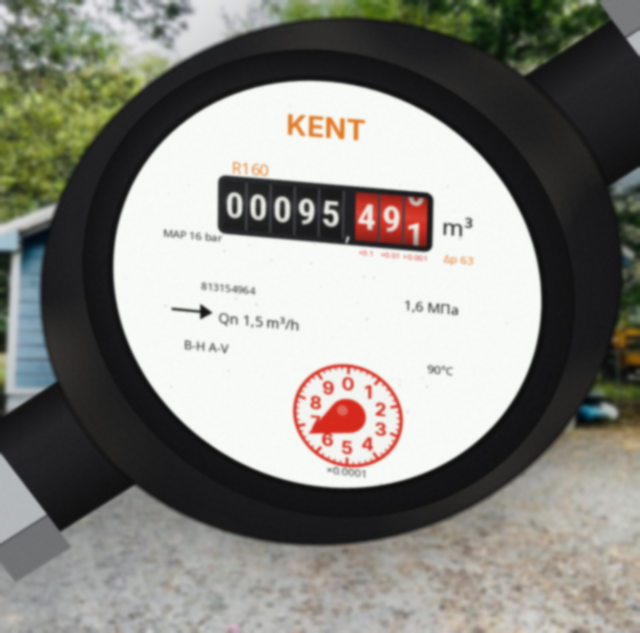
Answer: 95.4906 m³
